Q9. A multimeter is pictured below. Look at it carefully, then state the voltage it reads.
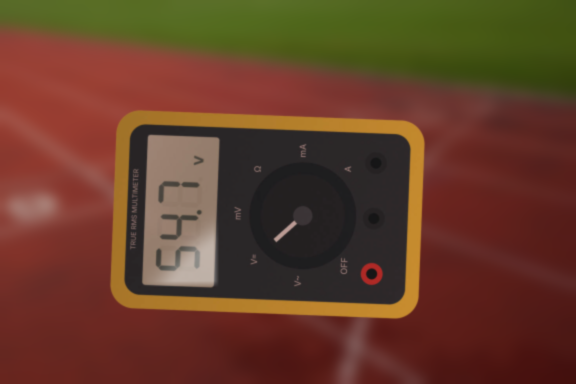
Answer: 54.7 V
